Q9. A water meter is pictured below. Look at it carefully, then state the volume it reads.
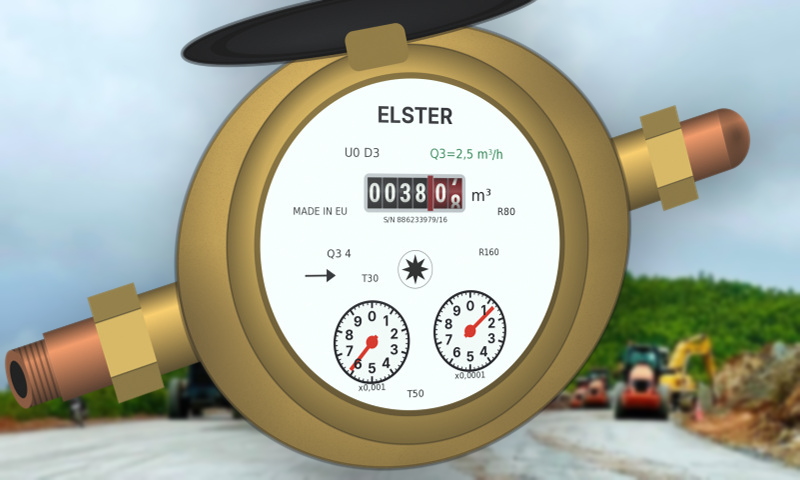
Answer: 38.0761 m³
